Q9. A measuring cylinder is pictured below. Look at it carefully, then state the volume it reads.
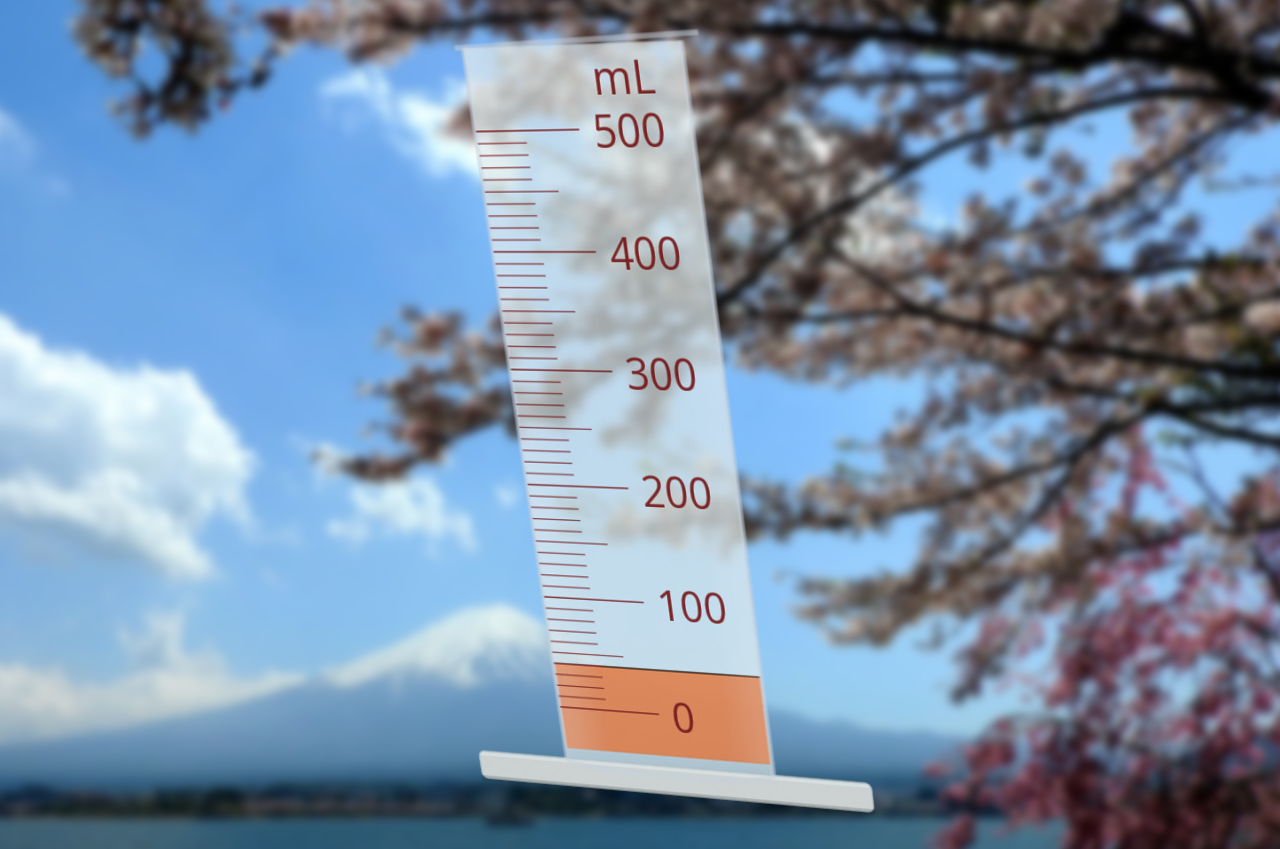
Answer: 40 mL
